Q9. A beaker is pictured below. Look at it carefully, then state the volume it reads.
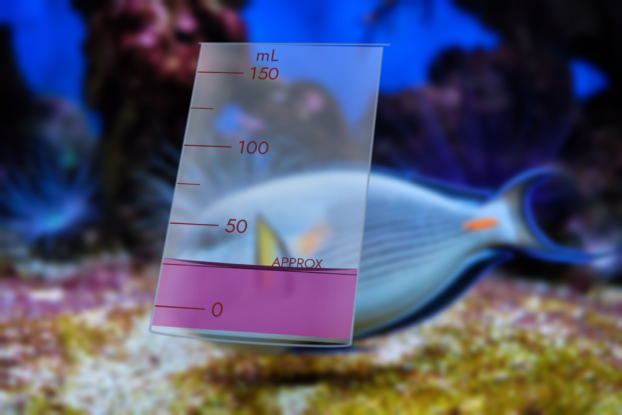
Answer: 25 mL
